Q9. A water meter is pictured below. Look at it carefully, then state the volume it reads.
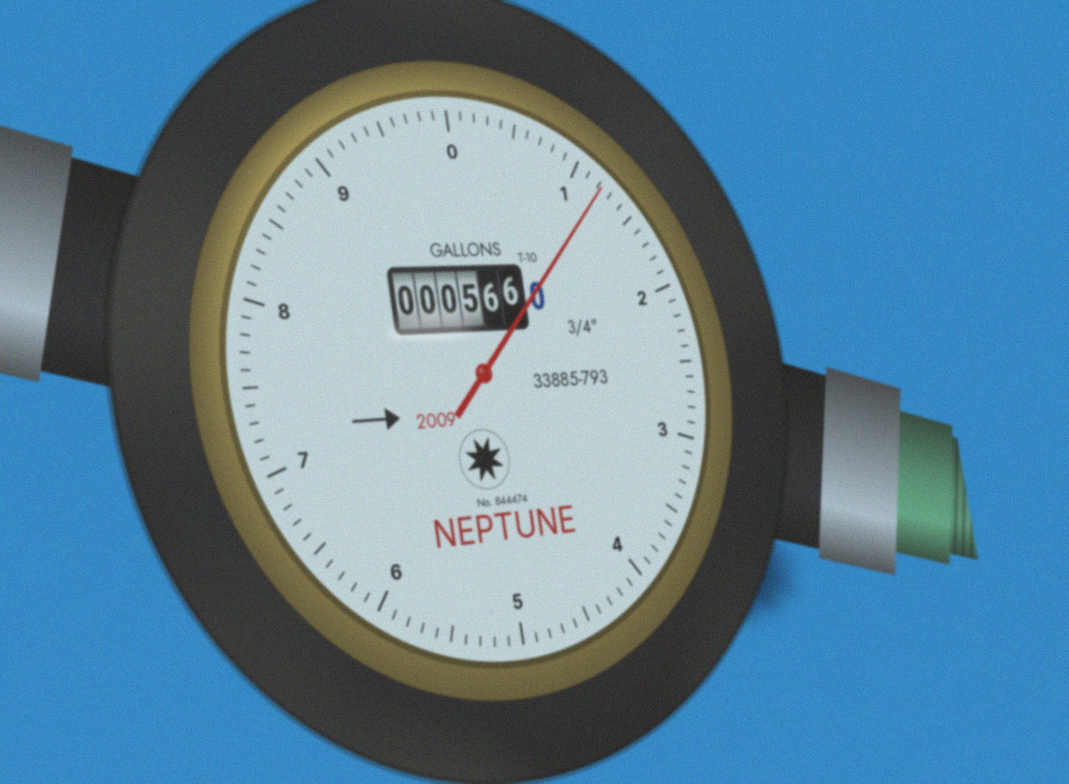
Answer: 5661.2 gal
